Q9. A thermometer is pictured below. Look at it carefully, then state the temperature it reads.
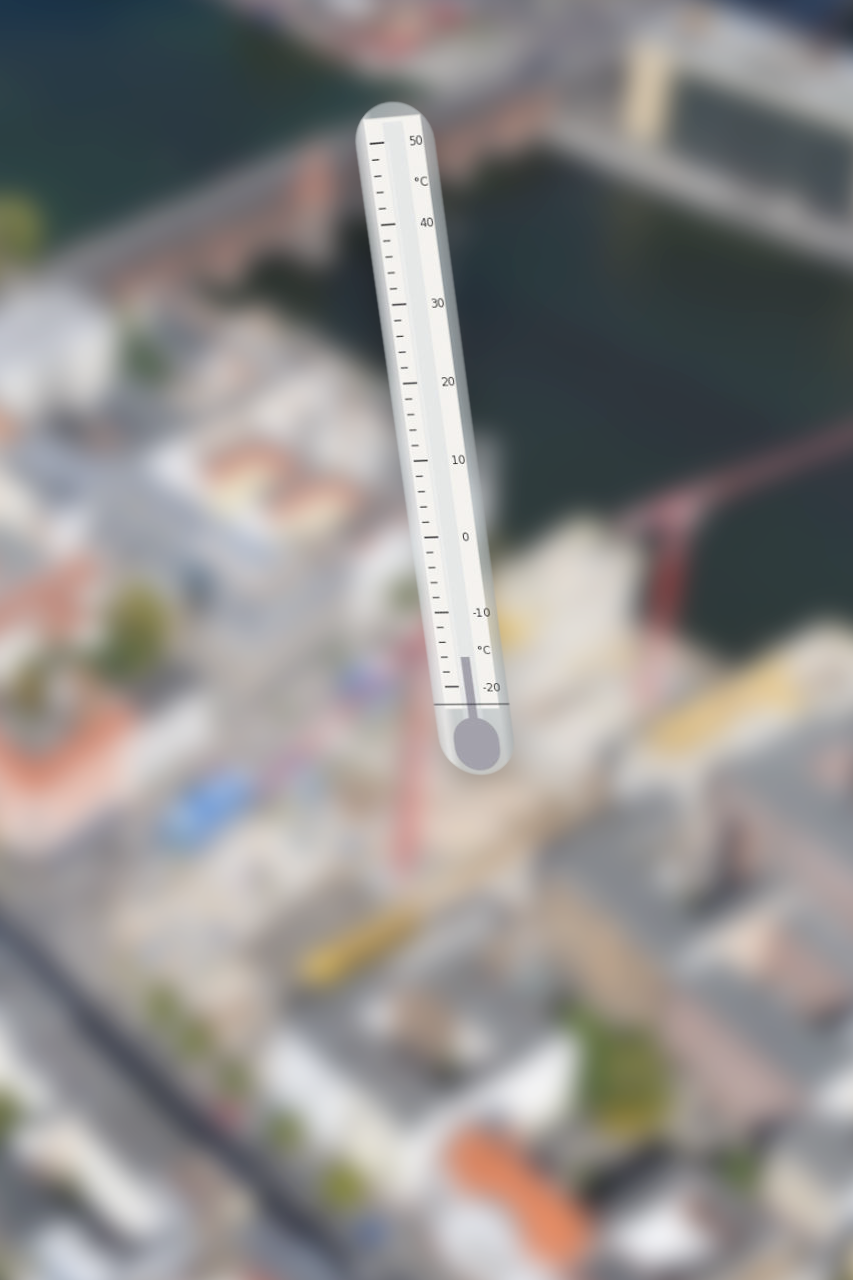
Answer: -16 °C
